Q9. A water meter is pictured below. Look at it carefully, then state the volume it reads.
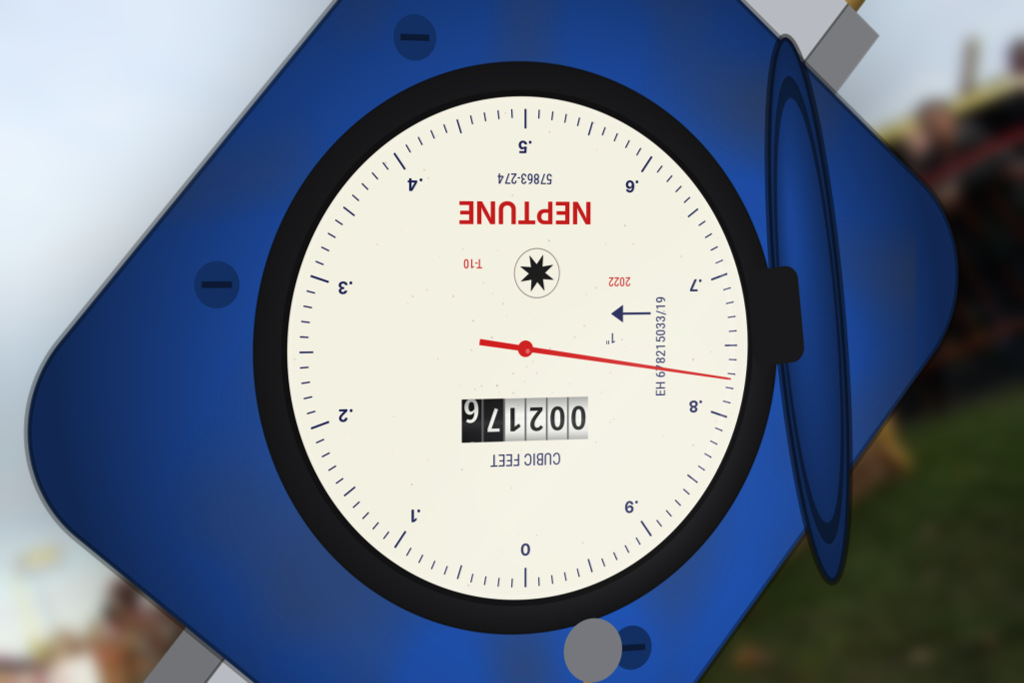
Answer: 2175.77 ft³
